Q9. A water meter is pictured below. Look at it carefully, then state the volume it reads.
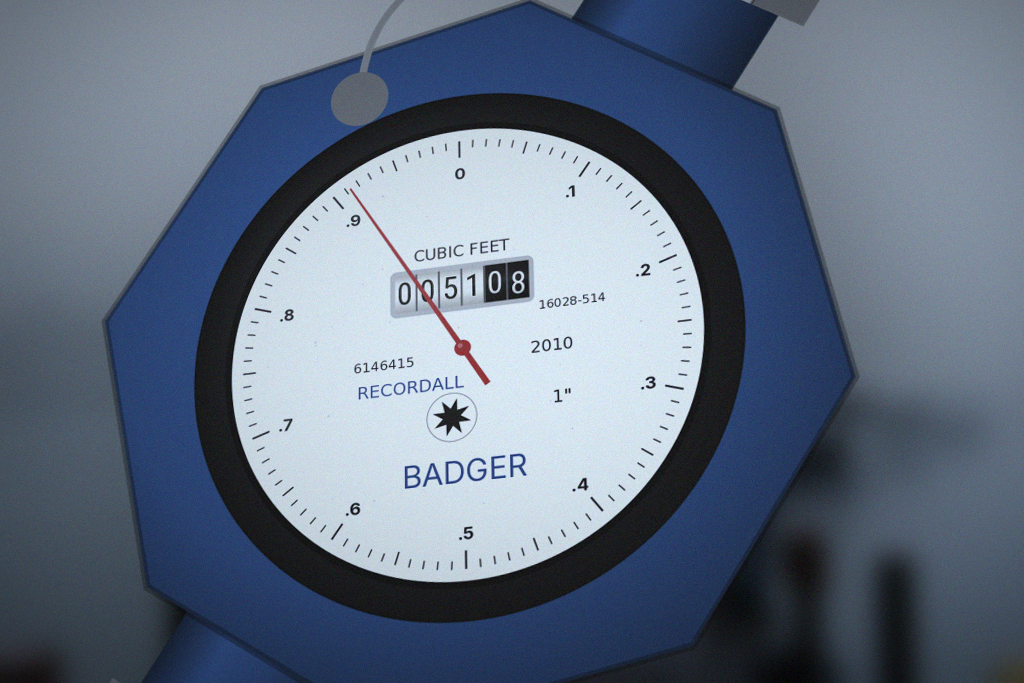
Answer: 5107.91 ft³
